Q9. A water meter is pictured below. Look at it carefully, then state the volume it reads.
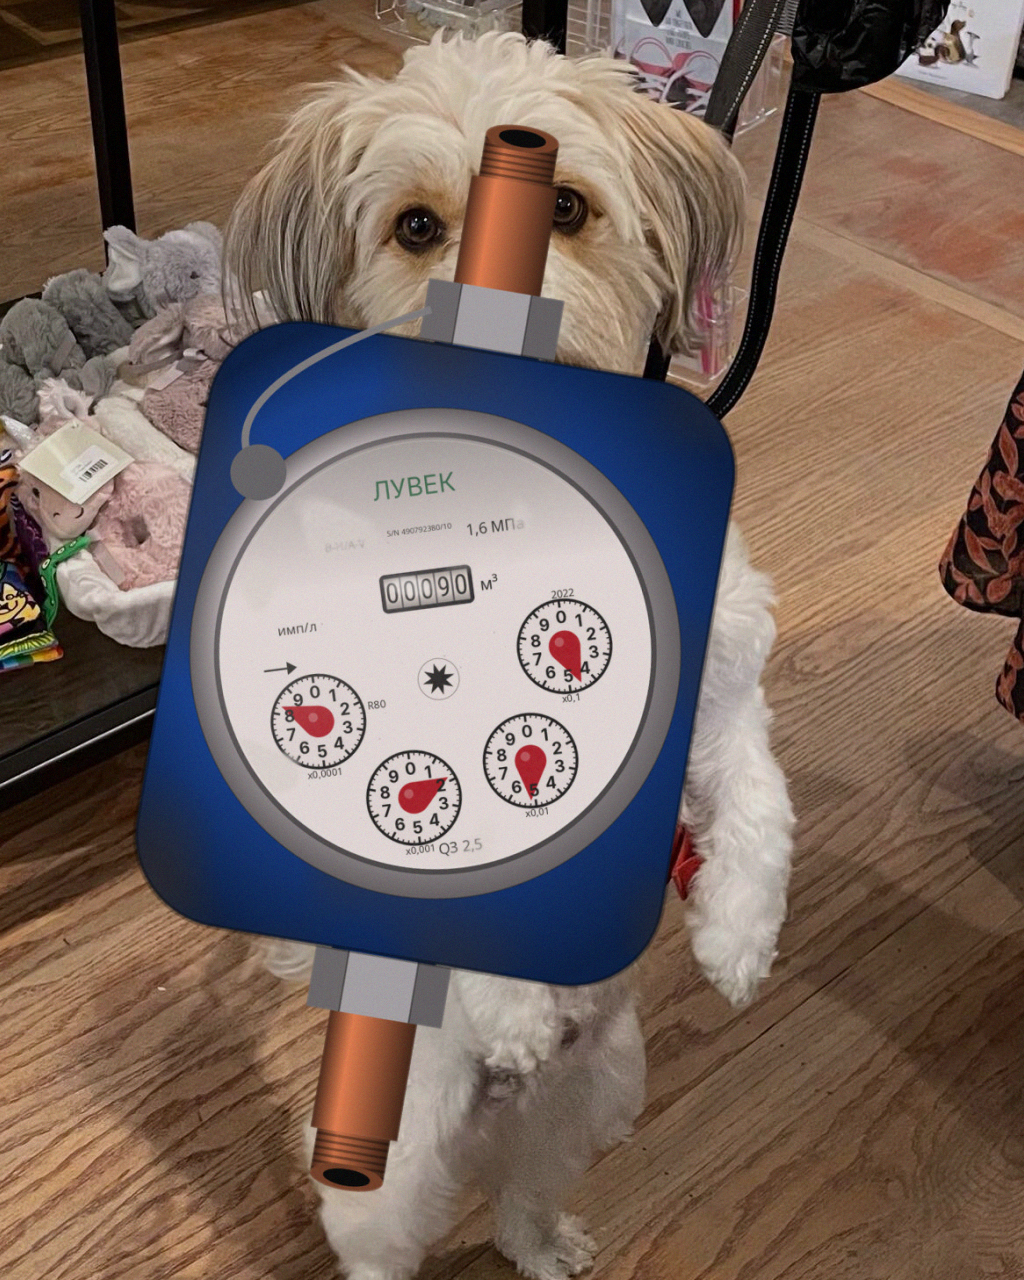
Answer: 90.4518 m³
